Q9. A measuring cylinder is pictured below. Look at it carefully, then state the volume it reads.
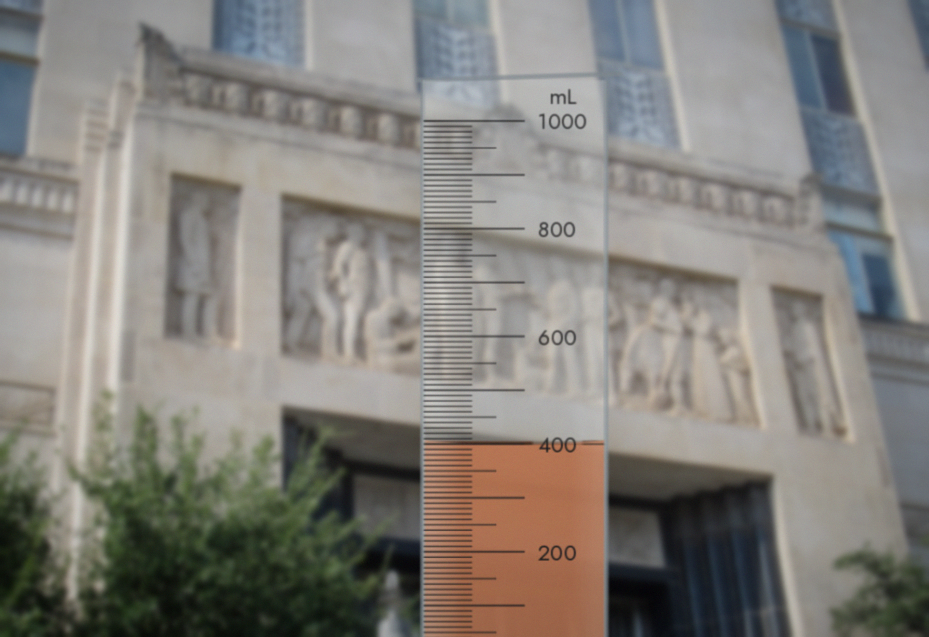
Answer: 400 mL
